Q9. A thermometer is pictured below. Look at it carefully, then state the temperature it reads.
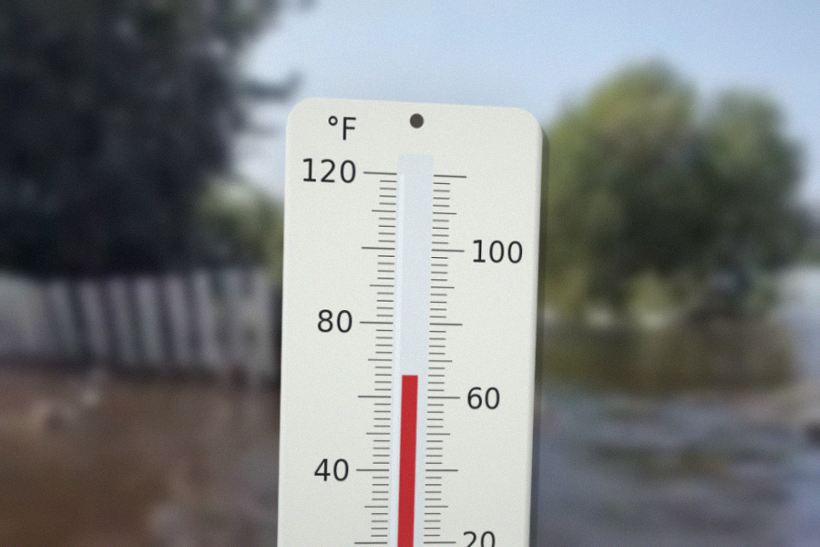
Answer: 66 °F
